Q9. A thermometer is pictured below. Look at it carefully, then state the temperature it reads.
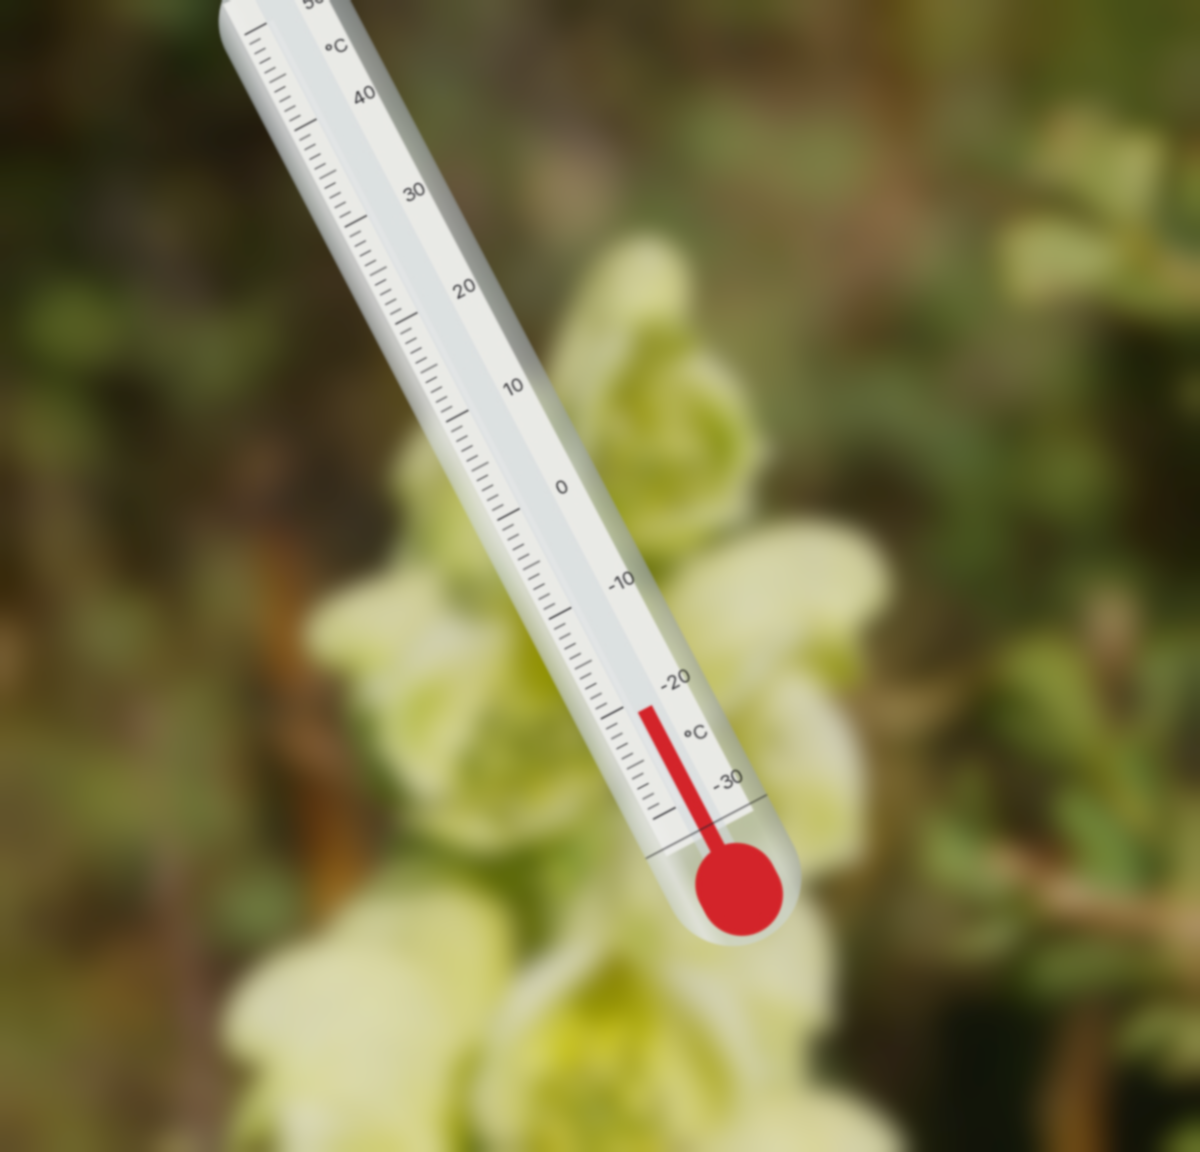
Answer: -21 °C
